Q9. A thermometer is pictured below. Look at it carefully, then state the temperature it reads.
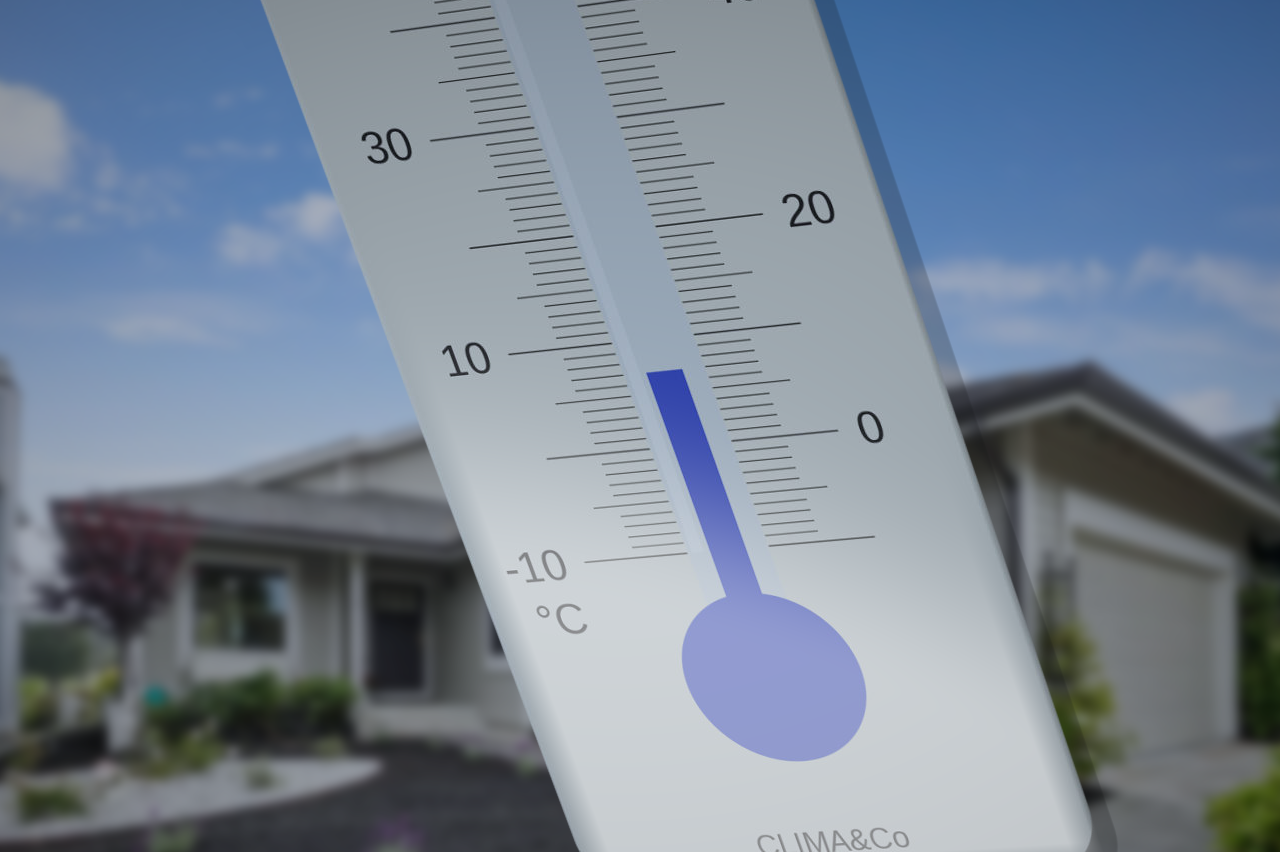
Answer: 7 °C
